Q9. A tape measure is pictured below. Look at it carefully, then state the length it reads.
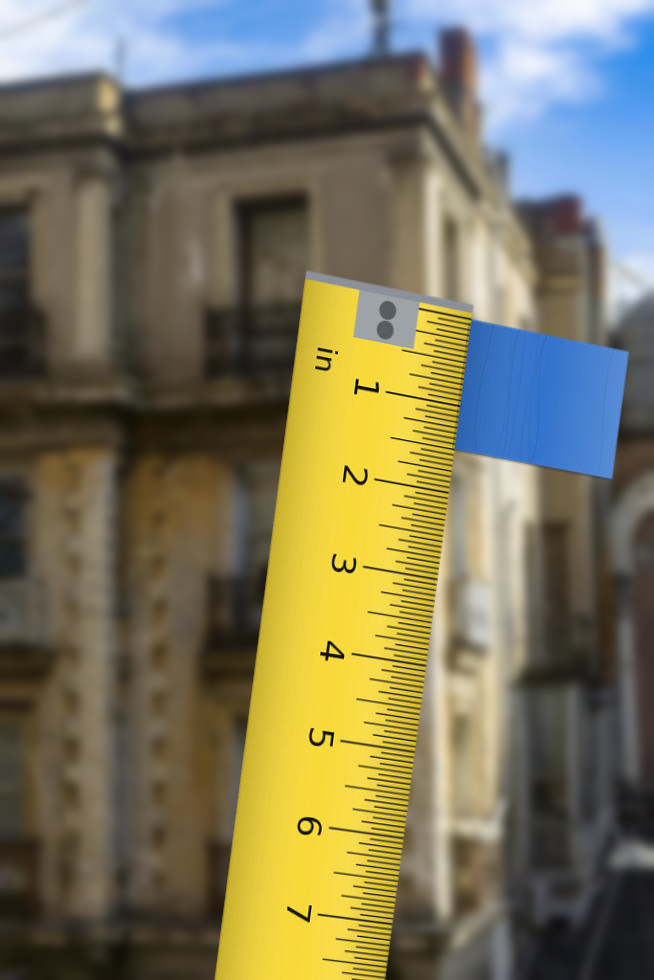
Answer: 1.5 in
